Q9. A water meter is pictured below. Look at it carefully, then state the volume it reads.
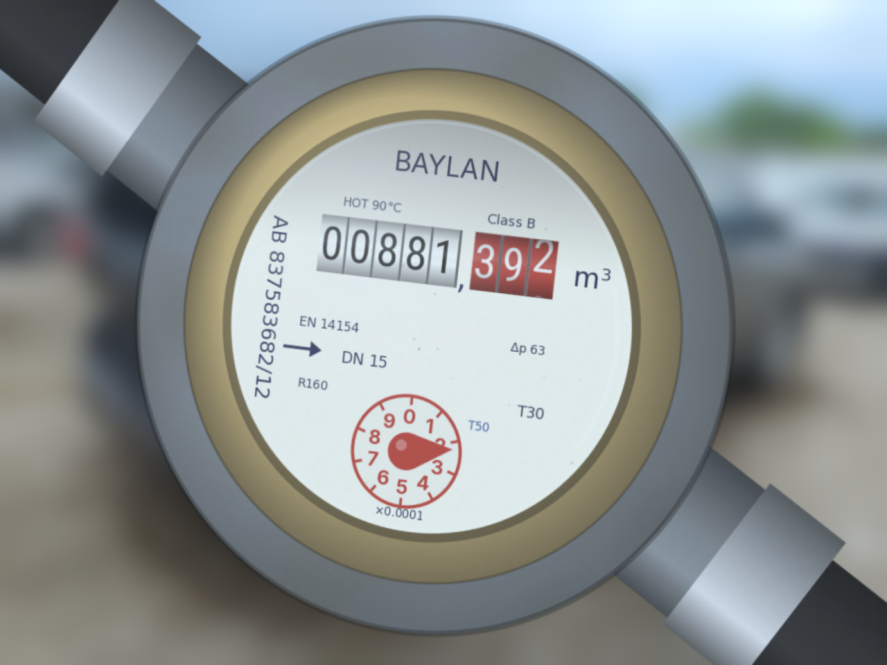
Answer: 881.3922 m³
